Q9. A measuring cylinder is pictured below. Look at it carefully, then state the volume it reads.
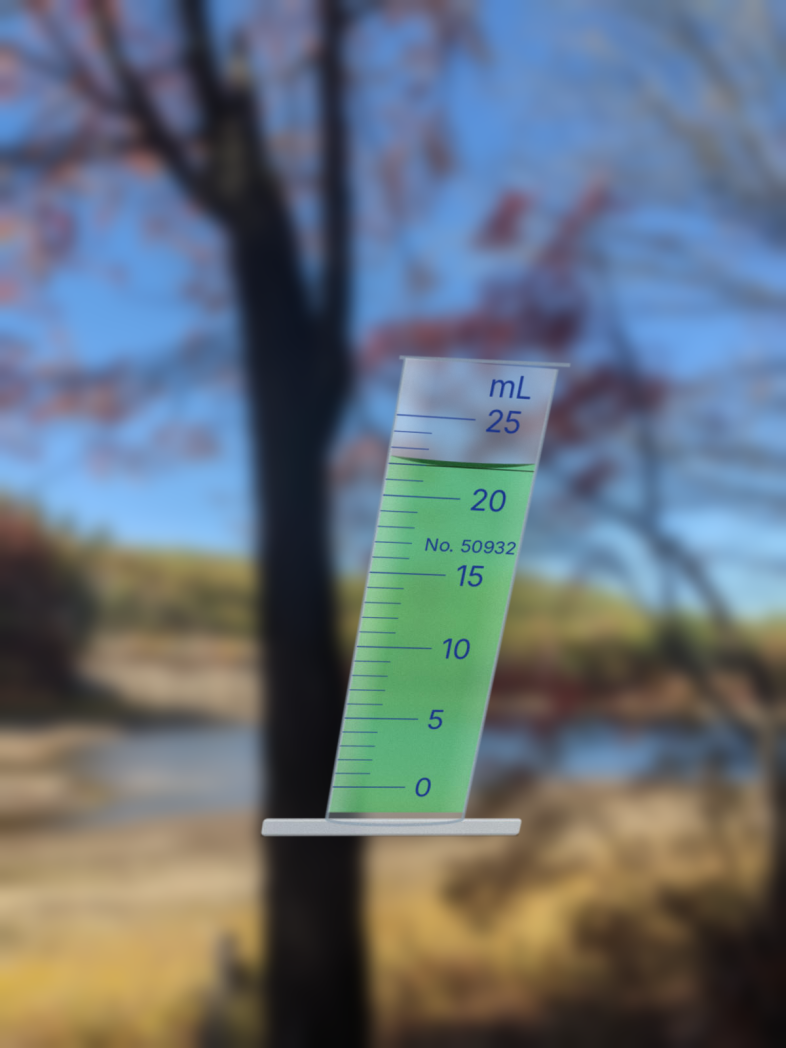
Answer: 22 mL
